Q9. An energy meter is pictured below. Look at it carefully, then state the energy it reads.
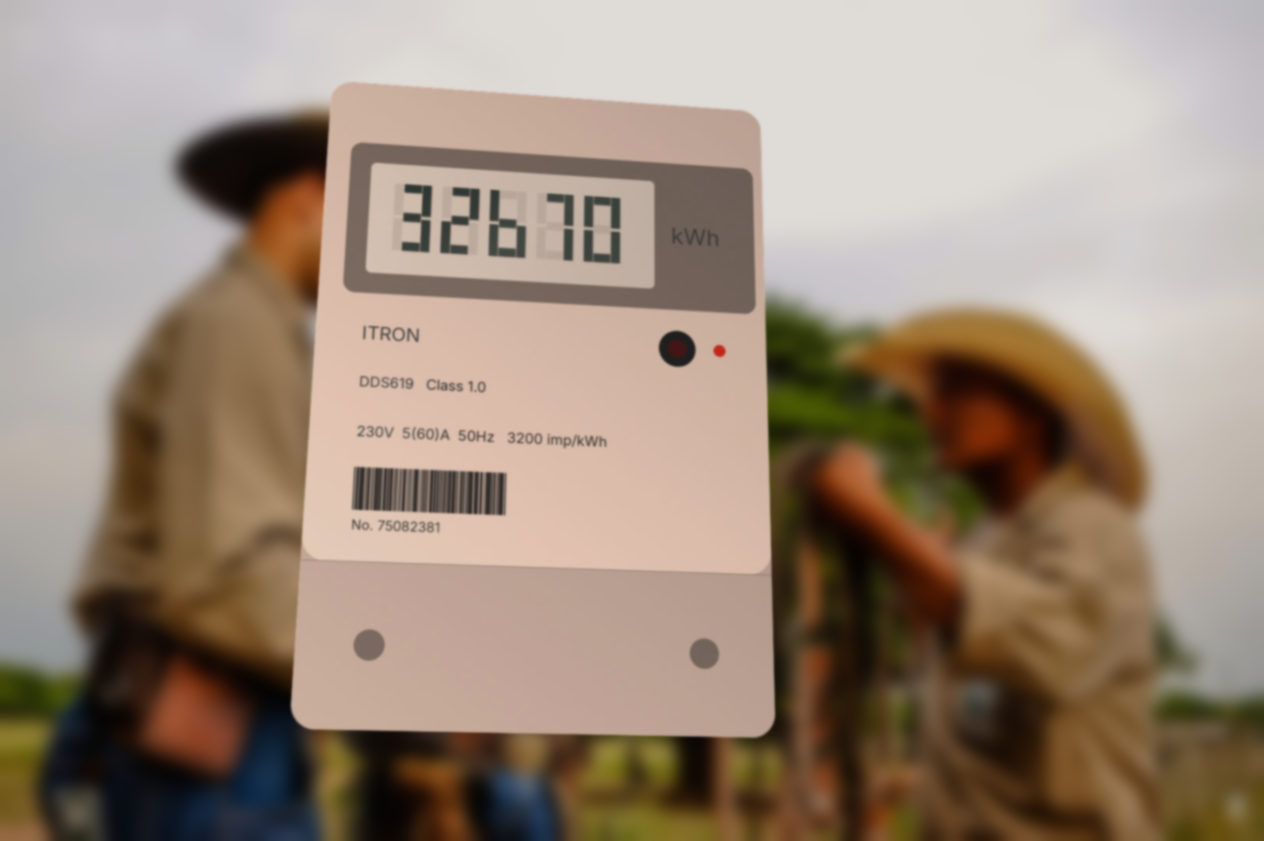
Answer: 32670 kWh
